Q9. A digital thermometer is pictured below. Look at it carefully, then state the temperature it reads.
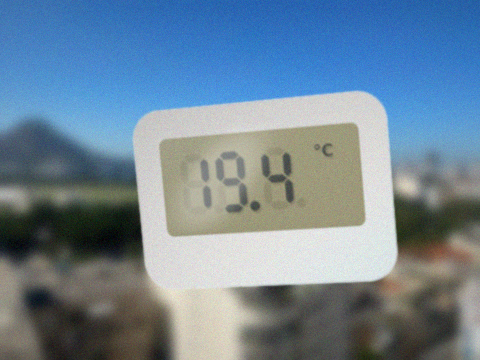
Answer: 19.4 °C
